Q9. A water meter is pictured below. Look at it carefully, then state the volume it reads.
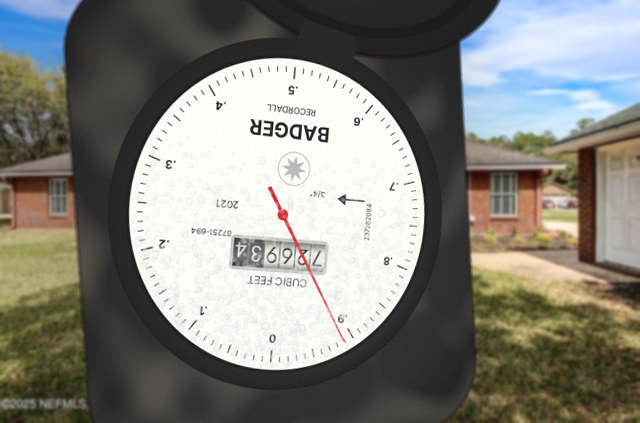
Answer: 726933.91 ft³
